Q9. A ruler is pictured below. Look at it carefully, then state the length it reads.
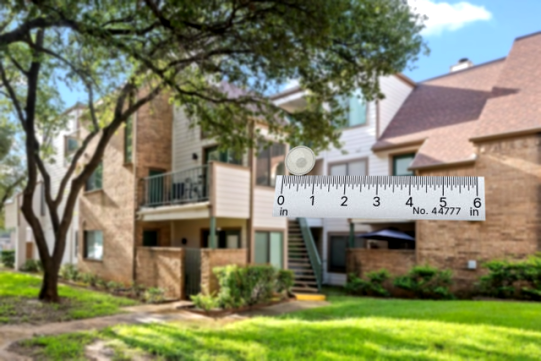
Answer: 1 in
